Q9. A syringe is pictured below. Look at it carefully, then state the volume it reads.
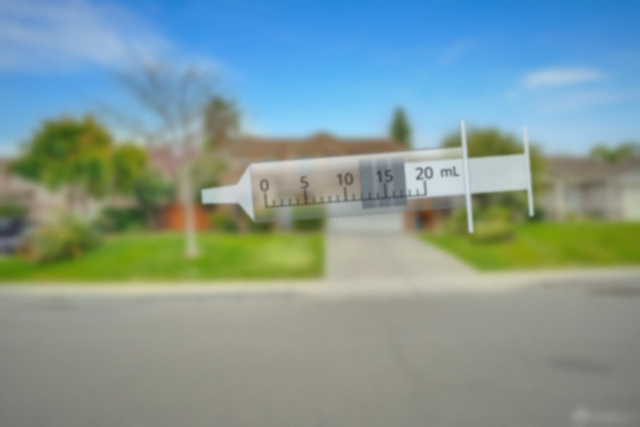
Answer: 12 mL
